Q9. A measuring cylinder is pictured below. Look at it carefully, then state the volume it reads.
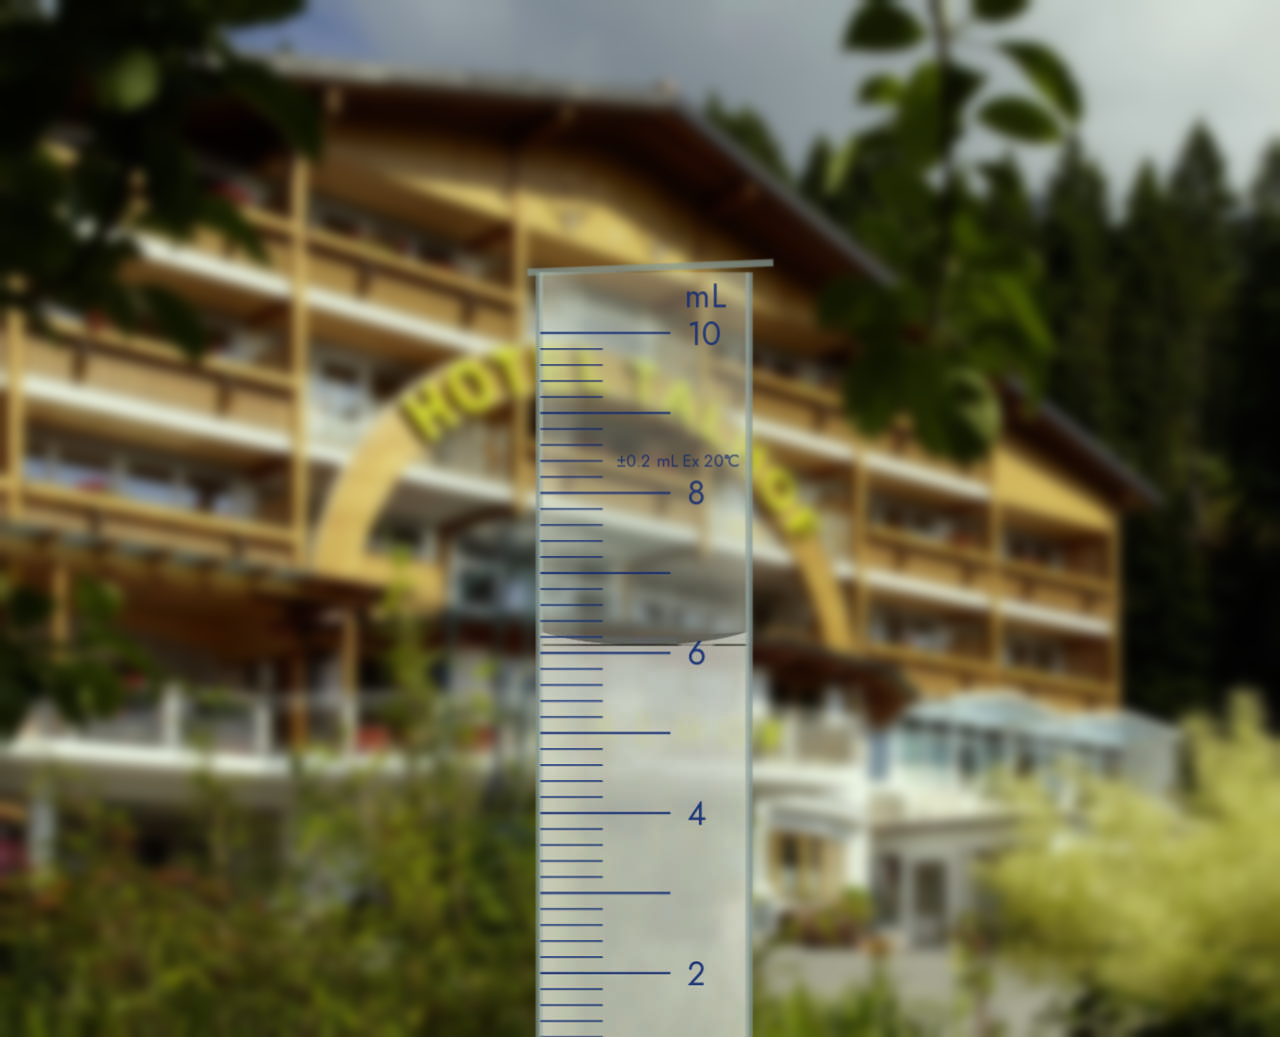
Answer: 6.1 mL
